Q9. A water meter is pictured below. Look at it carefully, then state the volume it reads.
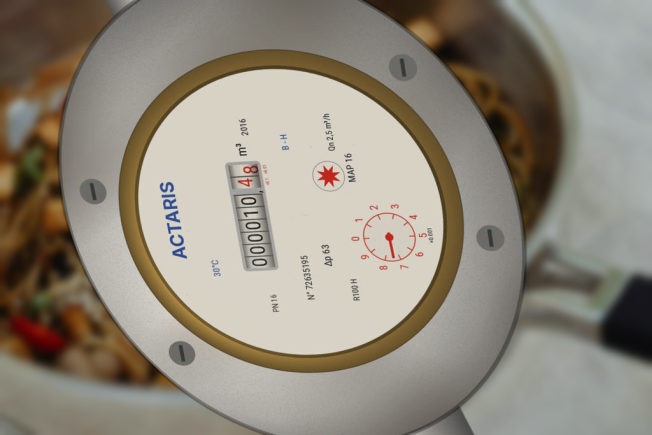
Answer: 10.477 m³
